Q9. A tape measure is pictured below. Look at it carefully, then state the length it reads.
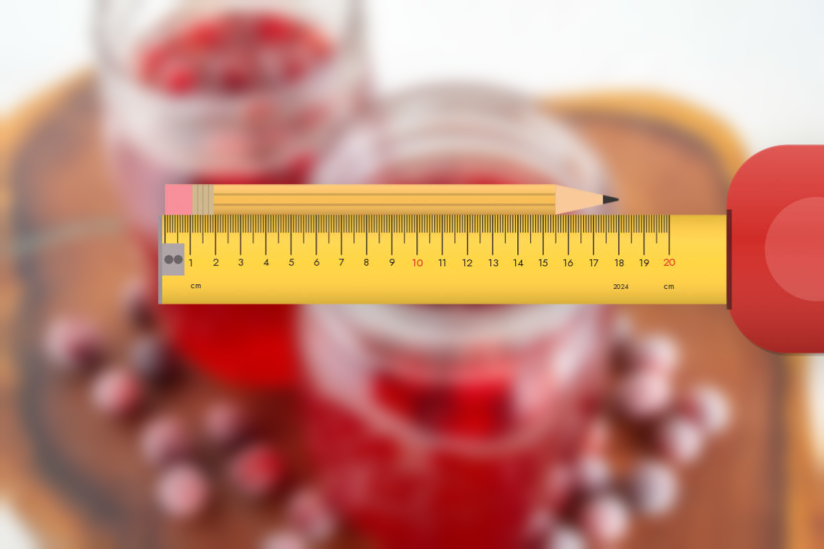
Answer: 18 cm
